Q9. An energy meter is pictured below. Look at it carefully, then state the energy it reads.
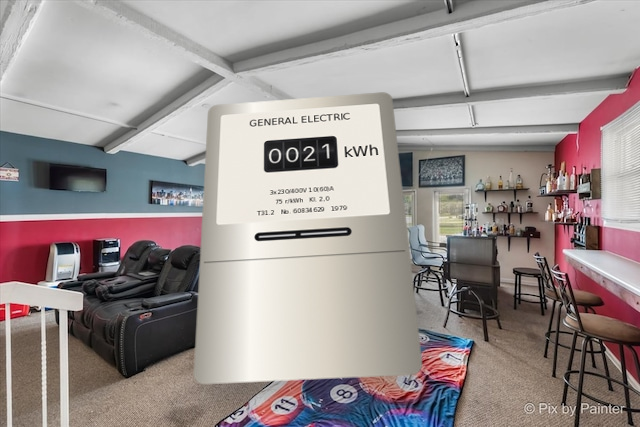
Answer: 21 kWh
